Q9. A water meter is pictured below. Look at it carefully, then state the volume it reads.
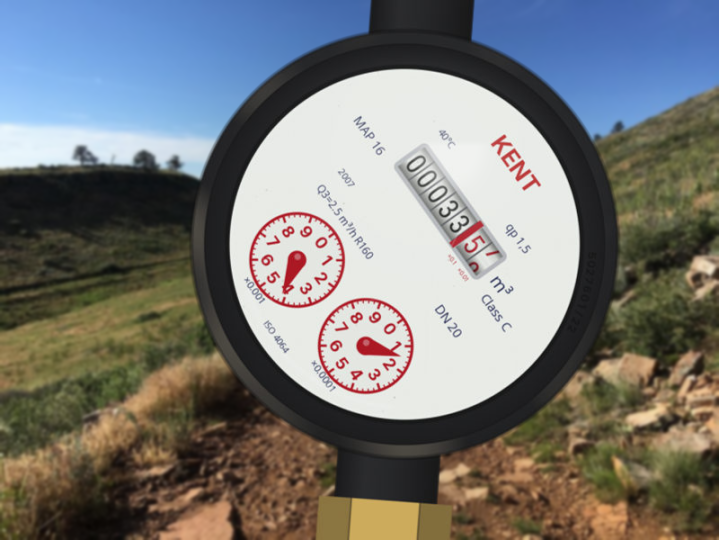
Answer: 33.5741 m³
